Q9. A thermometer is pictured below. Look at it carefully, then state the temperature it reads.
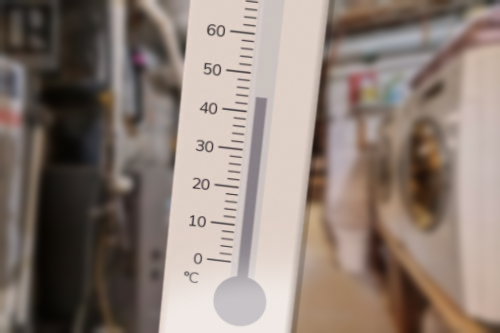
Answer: 44 °C
